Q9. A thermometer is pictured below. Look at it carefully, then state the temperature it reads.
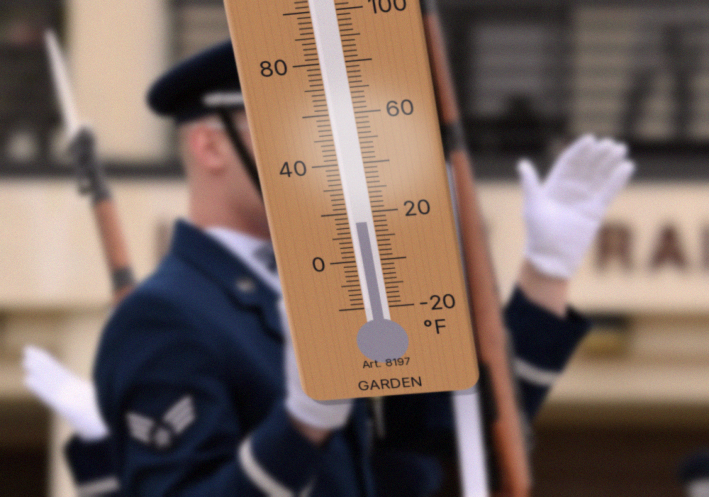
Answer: 16 °F
